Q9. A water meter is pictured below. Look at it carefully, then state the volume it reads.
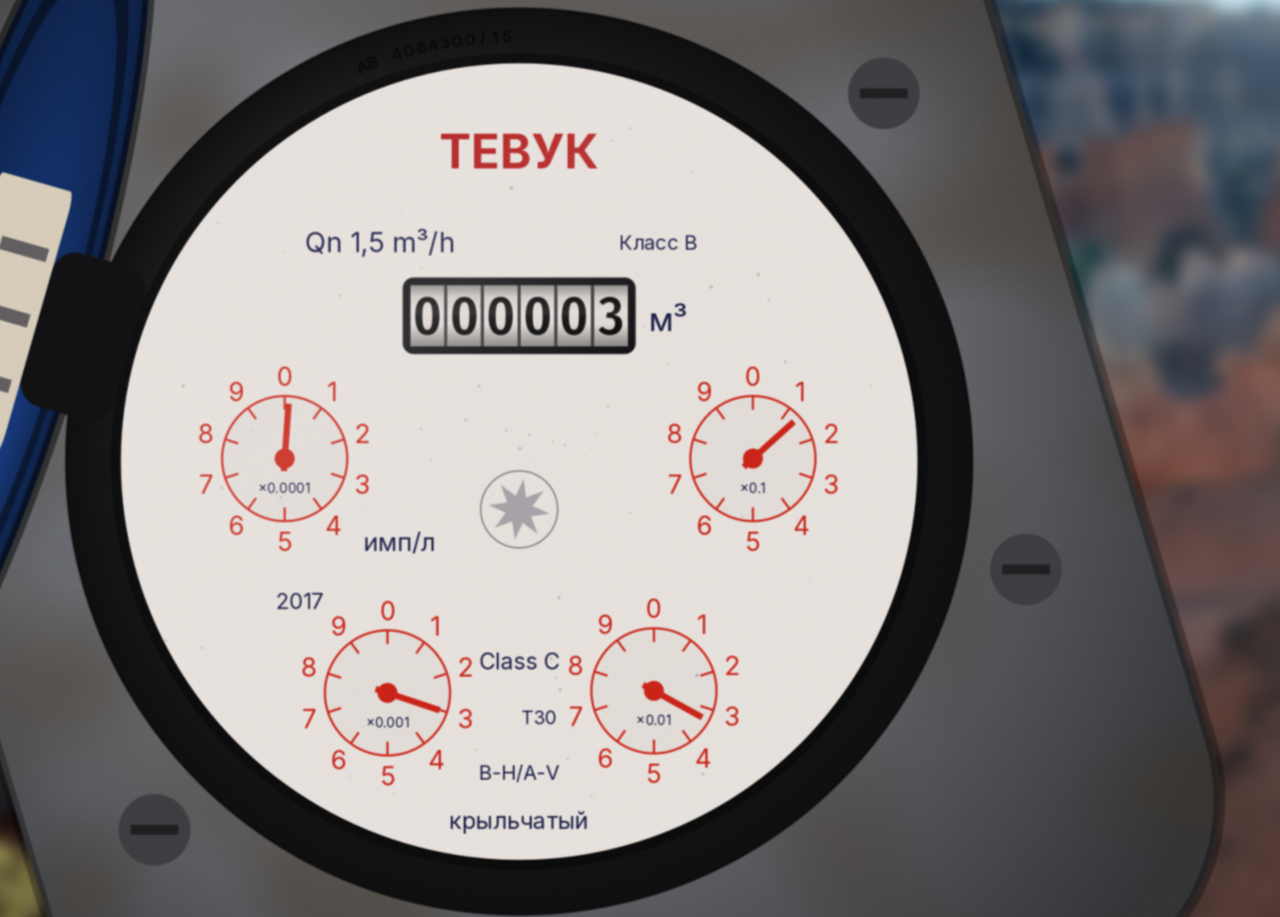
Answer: 3.1330 m³
